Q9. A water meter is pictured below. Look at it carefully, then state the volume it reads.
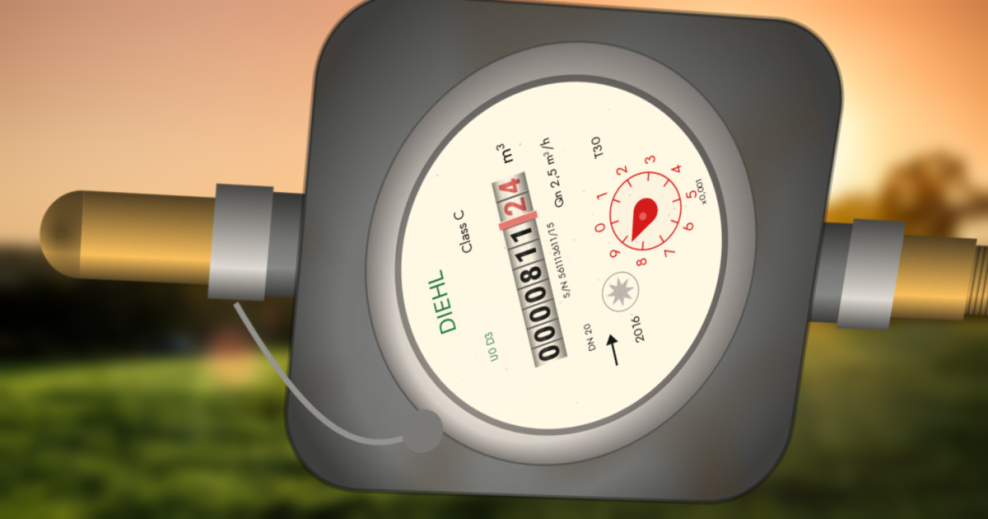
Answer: 811.248 m³
